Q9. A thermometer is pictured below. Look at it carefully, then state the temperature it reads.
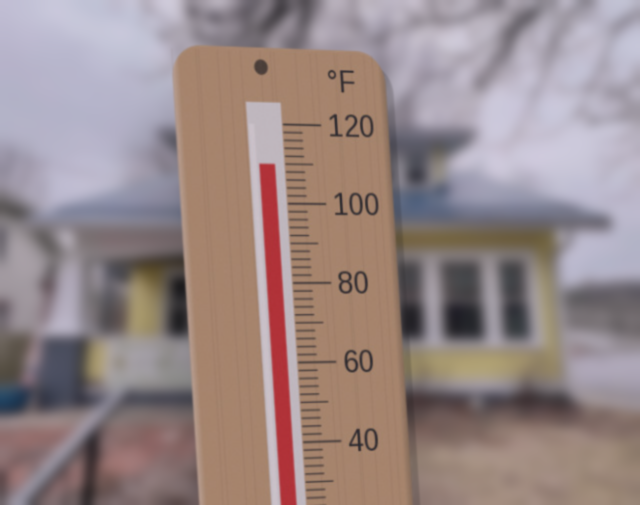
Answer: 110 °F
